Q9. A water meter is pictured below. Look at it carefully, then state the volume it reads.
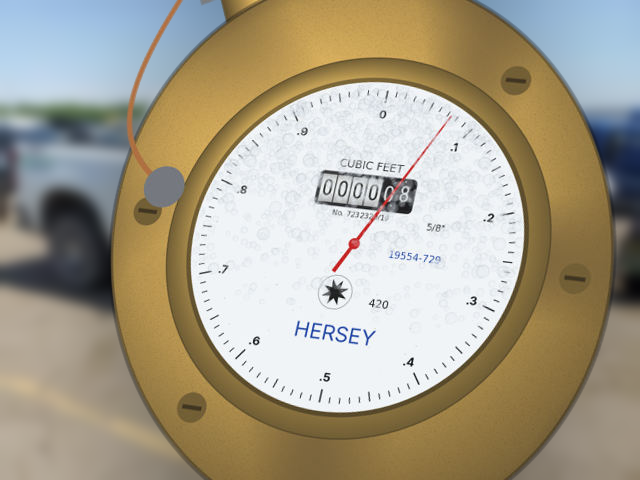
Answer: 8.07 ft³
